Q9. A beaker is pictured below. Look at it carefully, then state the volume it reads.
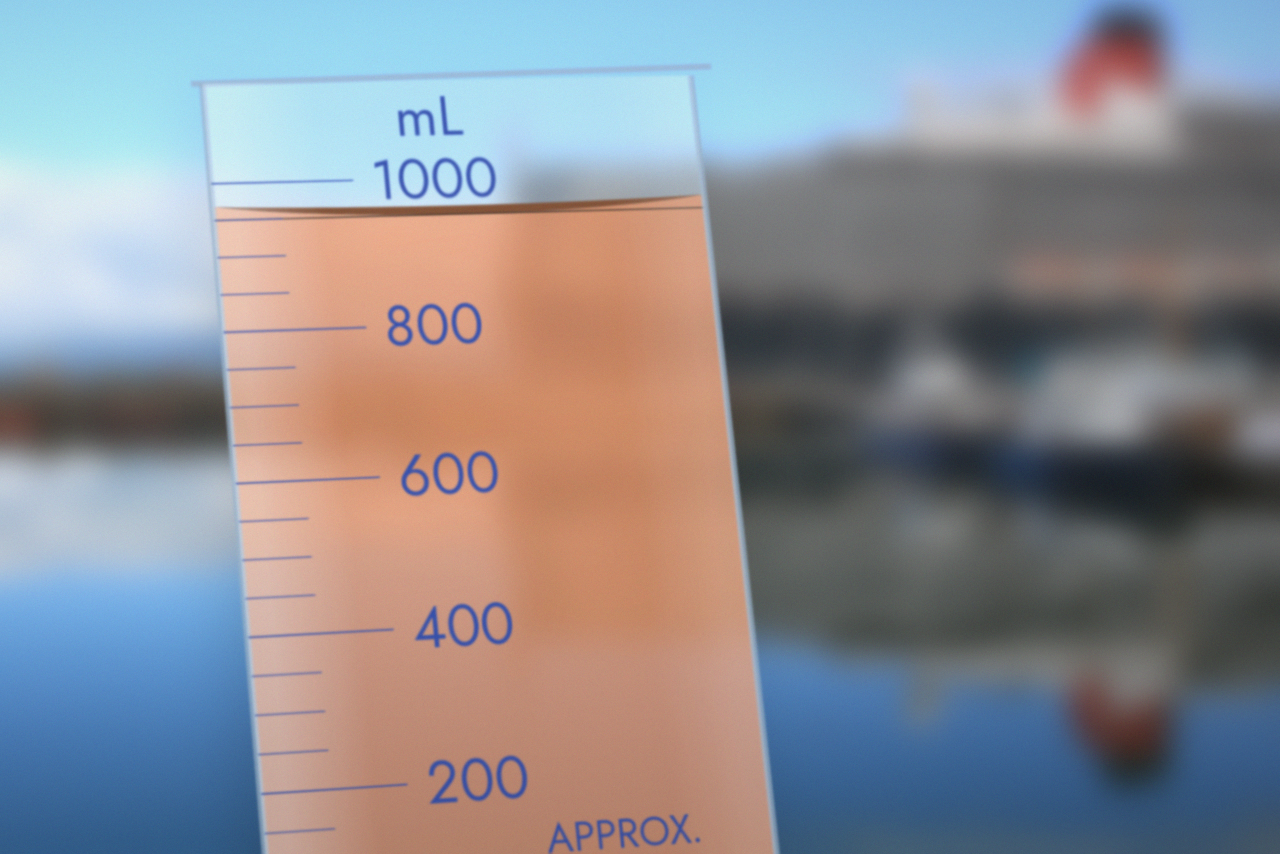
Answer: 950 mL
